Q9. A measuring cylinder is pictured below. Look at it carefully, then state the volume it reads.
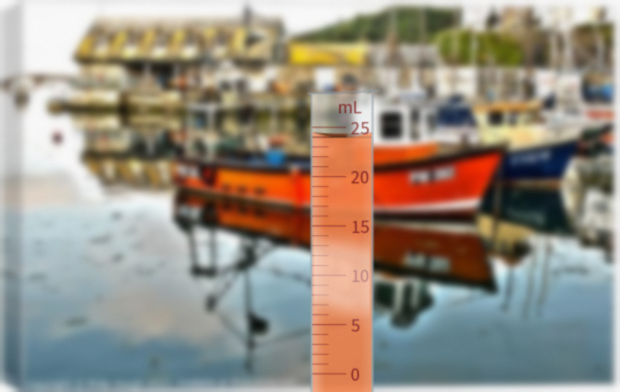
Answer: 24 mL
